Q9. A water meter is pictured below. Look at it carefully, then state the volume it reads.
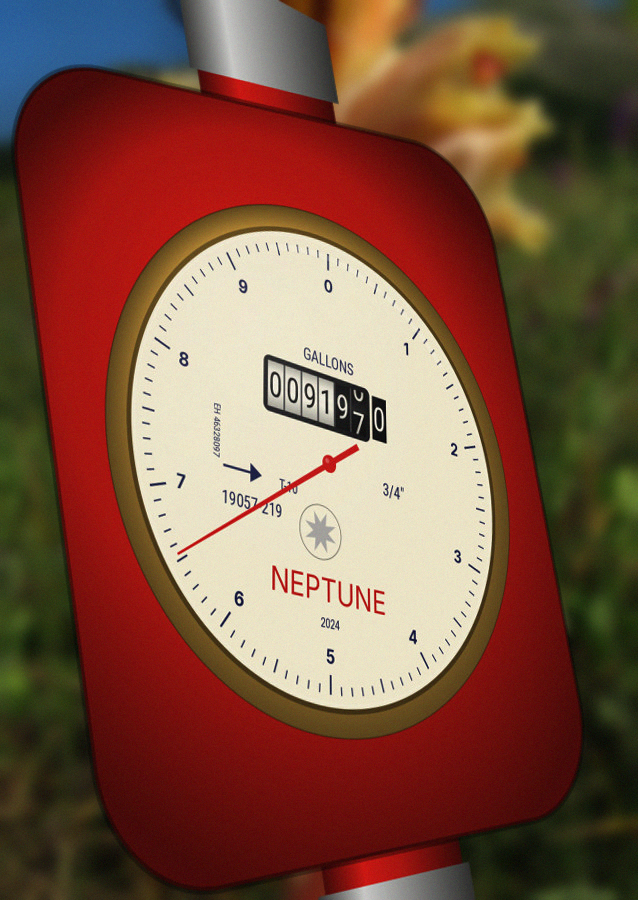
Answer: 91966.5 gal
